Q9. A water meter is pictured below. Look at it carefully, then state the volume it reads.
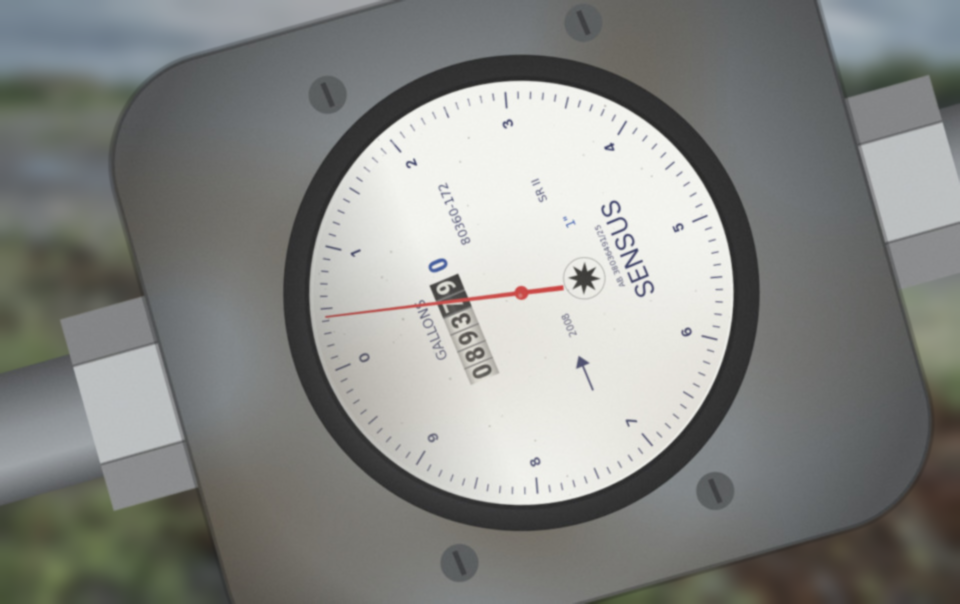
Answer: 893790.4 gal
